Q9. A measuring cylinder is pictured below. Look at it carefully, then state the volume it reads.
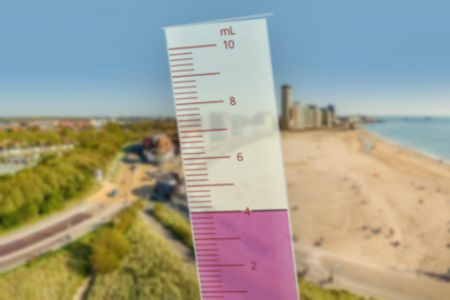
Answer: 4 mL
